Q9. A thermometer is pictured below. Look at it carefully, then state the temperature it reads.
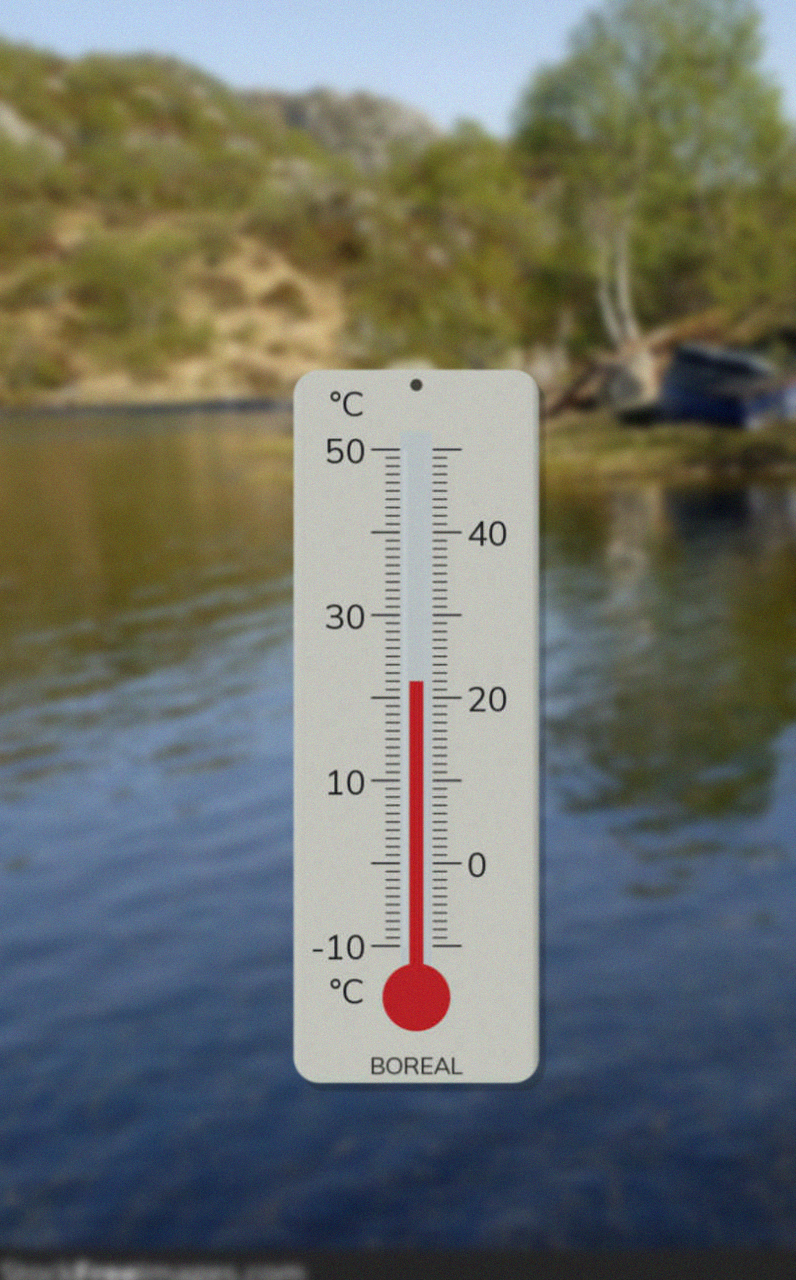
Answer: 22 °C
